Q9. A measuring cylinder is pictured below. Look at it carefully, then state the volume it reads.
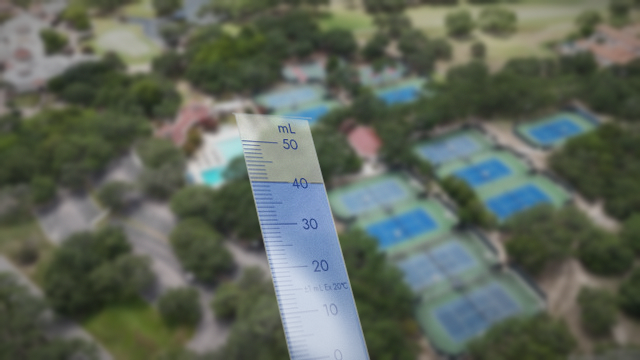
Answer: 40 mL
